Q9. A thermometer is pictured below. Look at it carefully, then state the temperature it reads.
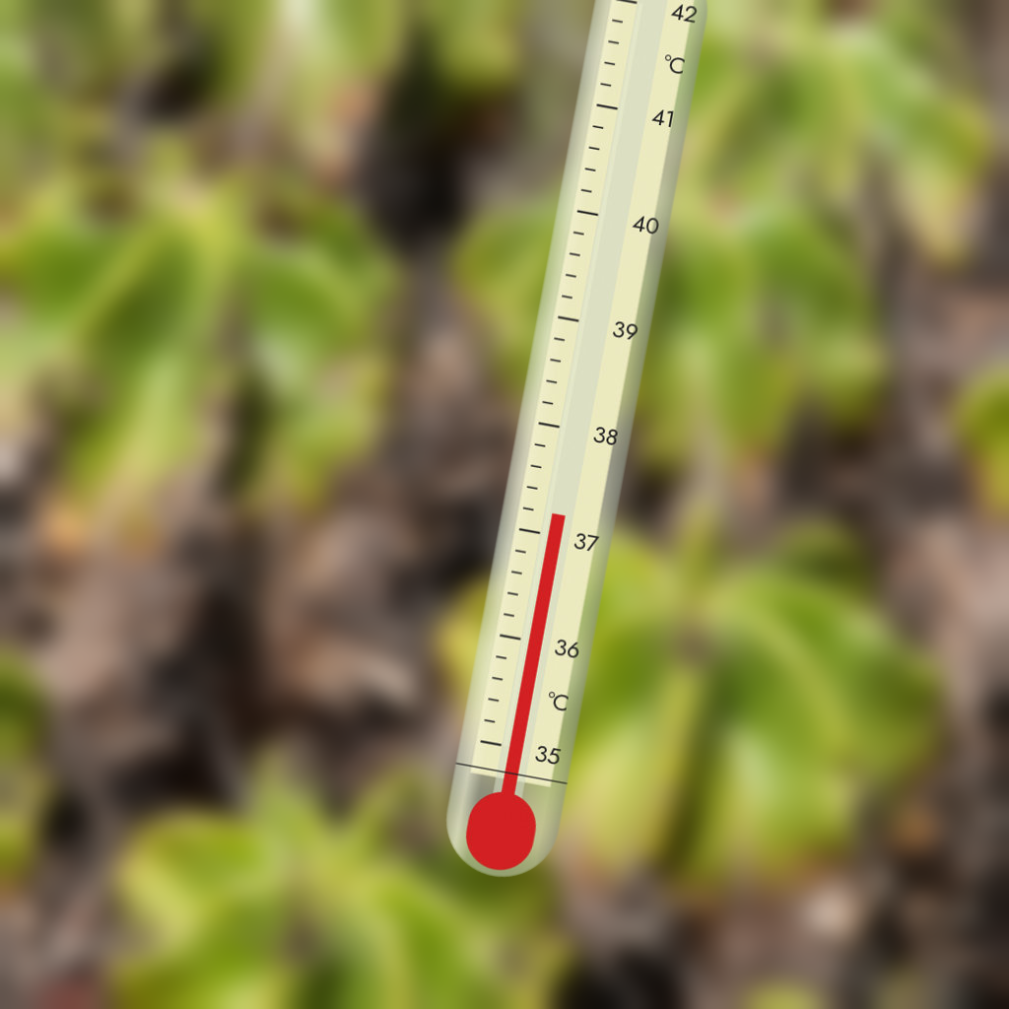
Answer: 37.2 °C
